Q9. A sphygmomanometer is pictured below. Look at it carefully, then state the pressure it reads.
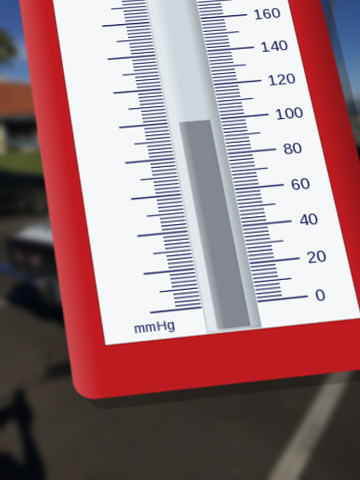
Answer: 100 mmHg
